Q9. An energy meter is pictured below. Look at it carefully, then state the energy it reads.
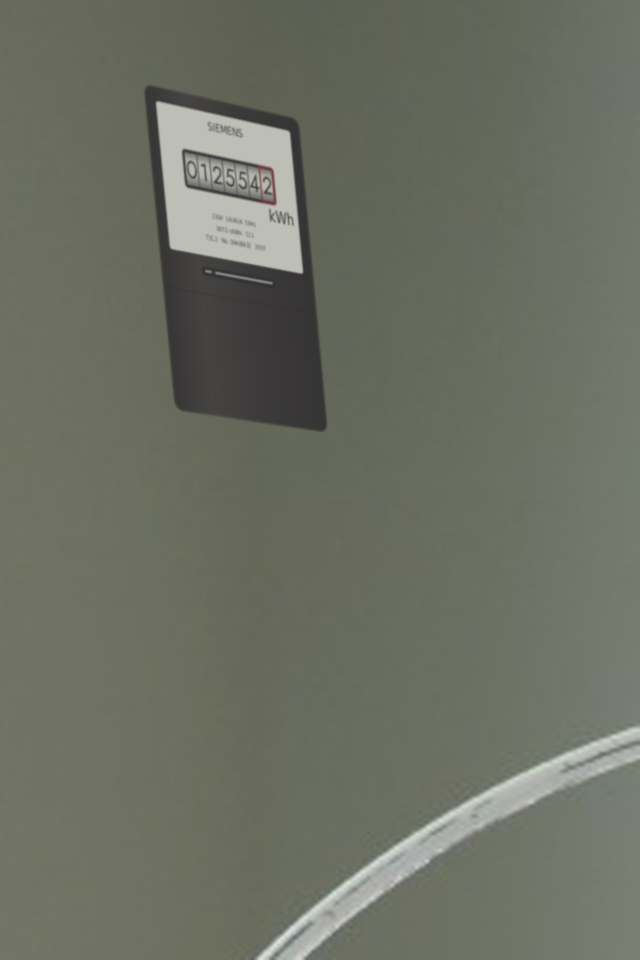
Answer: 12554.2 kWh
